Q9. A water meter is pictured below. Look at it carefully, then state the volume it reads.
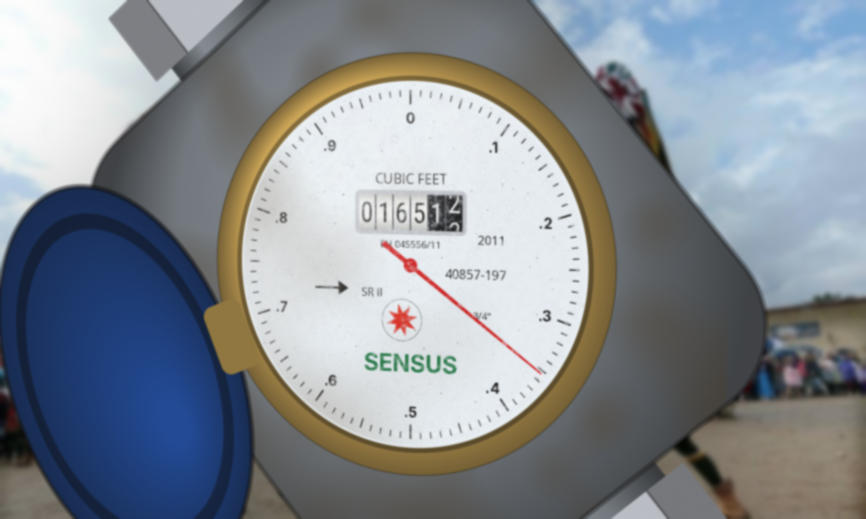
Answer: 16512.35 ft³
